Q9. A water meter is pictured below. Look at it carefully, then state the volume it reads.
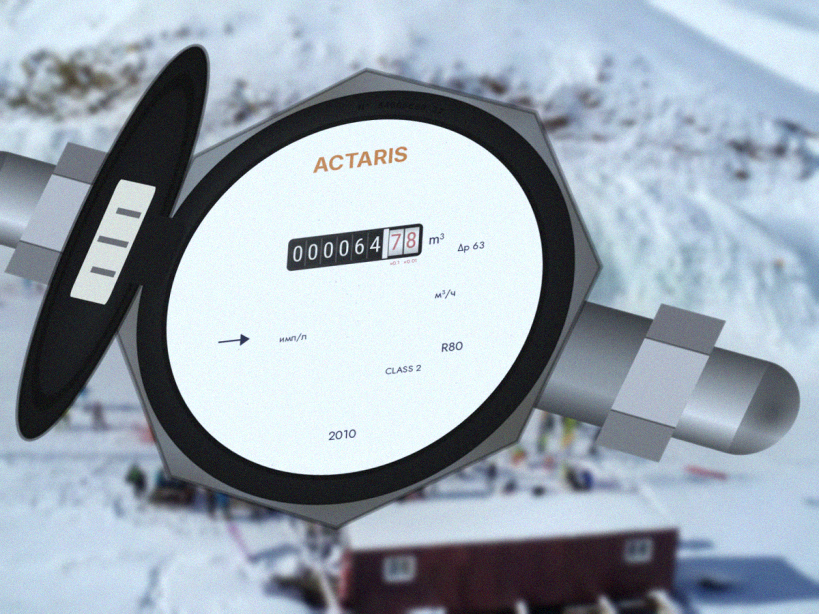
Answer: 64.78 m³
